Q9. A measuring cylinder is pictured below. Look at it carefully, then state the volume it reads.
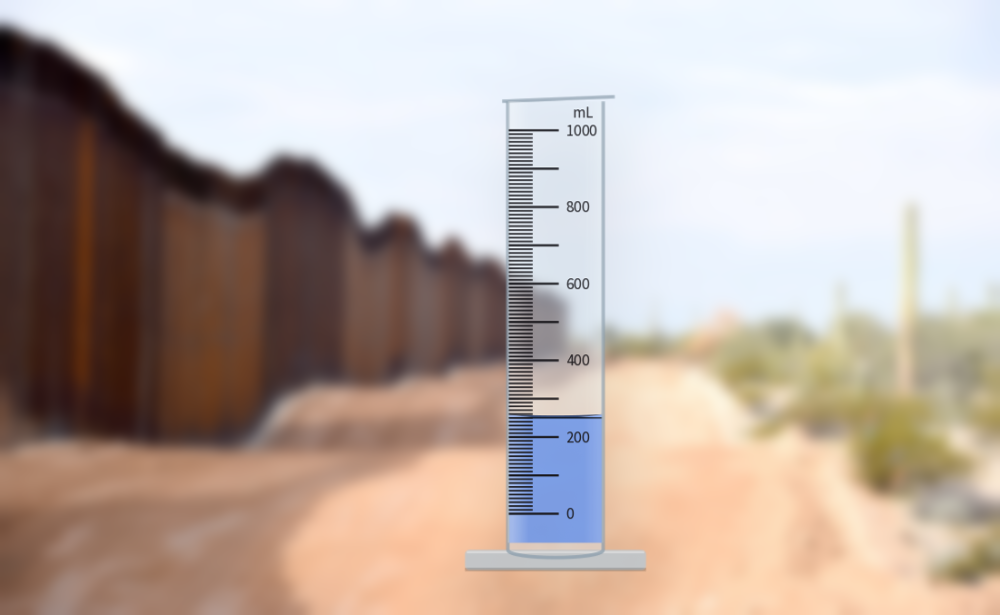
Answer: 250 mL
